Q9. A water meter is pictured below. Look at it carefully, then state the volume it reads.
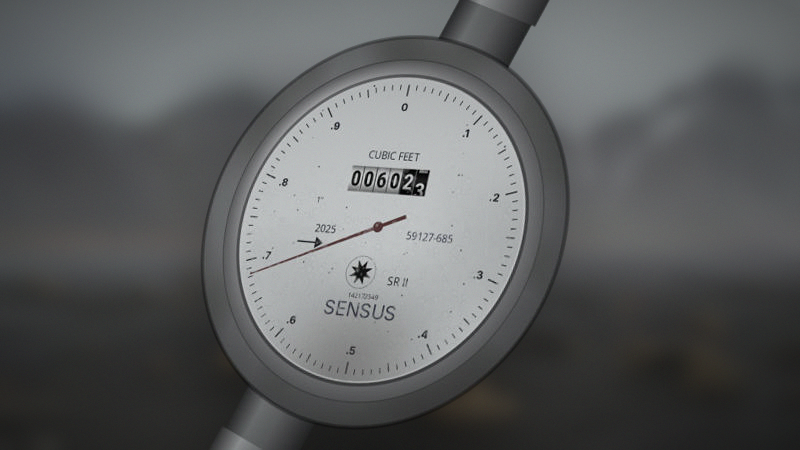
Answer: 6022.68 ft³
